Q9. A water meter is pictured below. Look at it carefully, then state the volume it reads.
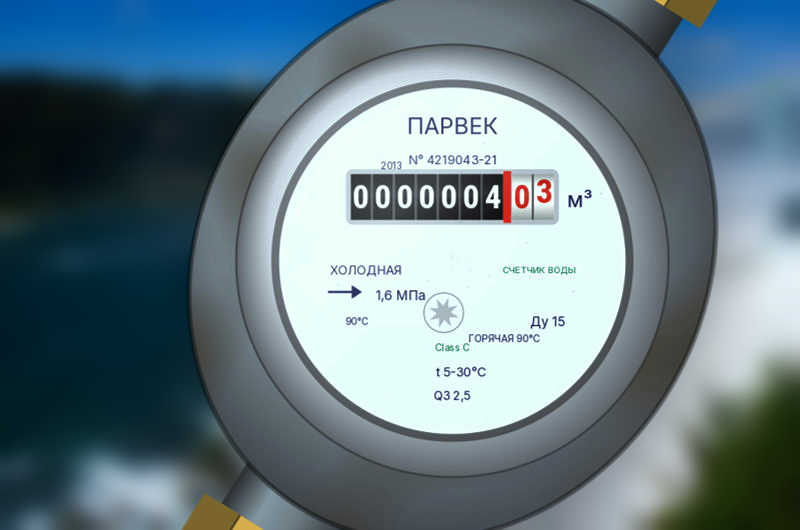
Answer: 4.03 m³
